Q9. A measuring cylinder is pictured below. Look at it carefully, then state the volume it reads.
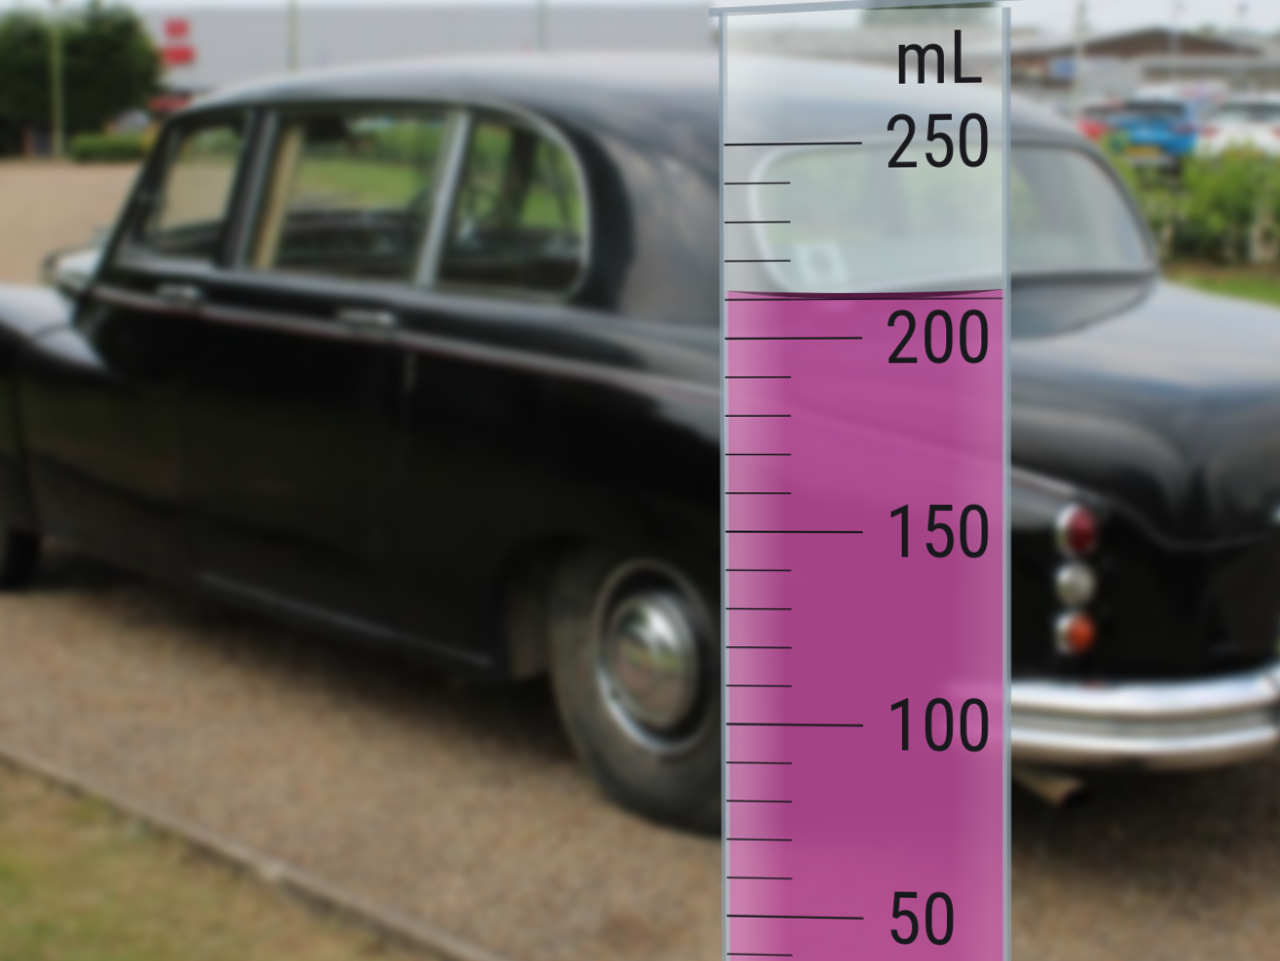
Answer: 210 mL
